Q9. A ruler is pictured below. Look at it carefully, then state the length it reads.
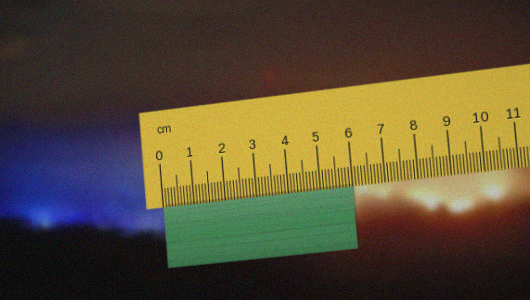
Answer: 6 cm
